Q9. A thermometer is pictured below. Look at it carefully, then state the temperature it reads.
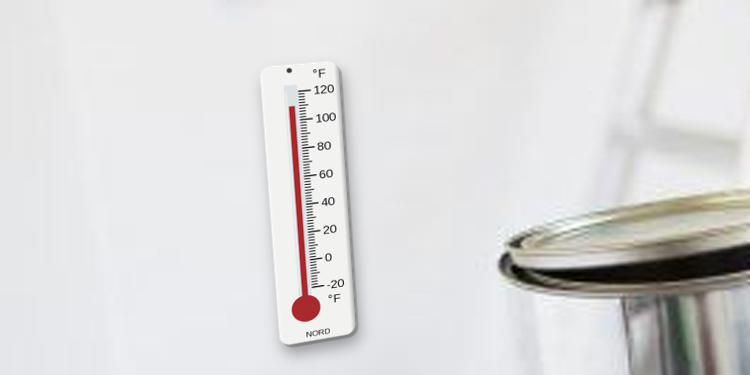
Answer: 110 °F
